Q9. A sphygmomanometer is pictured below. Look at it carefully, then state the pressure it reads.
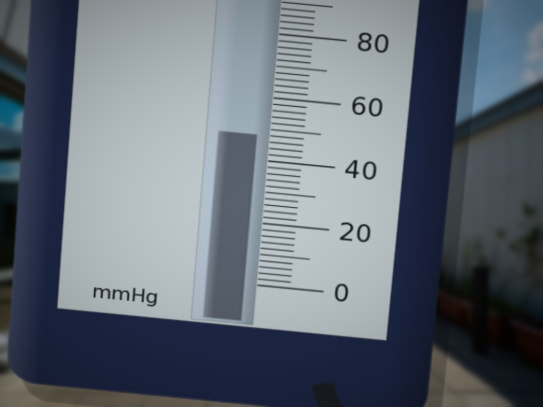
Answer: 48 mmHg
